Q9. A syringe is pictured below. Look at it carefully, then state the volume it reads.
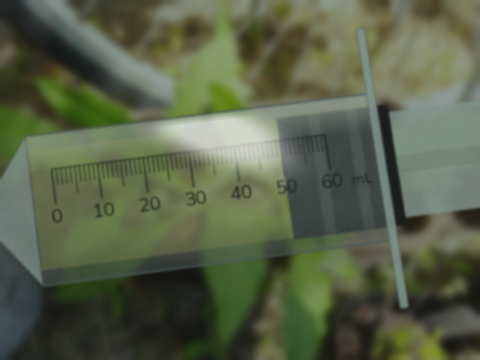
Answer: 50 mL
